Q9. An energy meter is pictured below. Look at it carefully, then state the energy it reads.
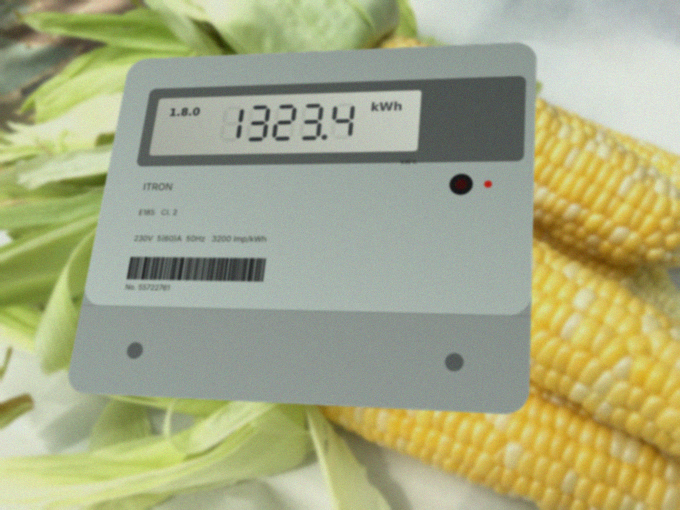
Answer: 1323.4 kWh
